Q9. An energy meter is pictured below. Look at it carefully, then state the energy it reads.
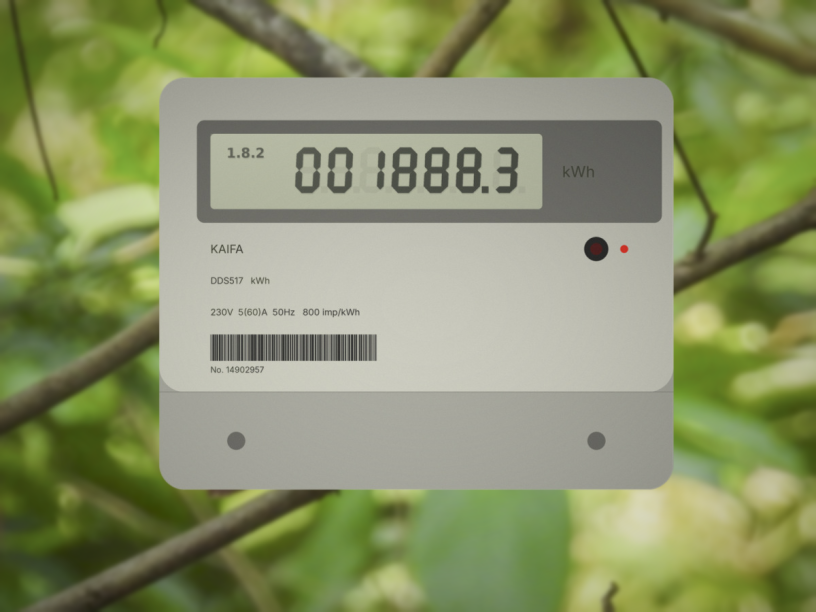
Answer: 1888.3 kWh
